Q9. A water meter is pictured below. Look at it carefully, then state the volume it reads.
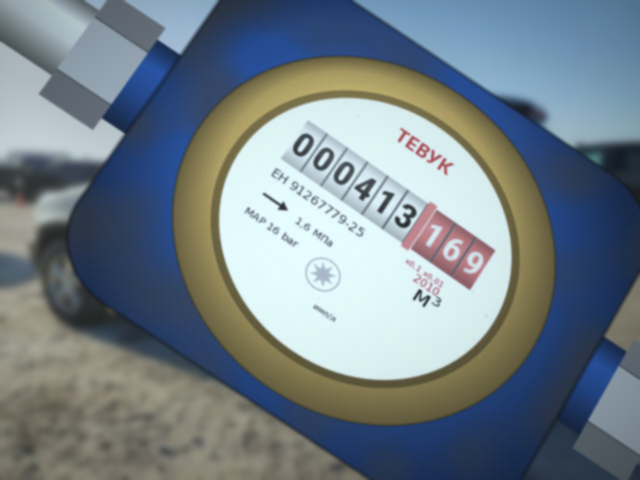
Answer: 413.169 m³
